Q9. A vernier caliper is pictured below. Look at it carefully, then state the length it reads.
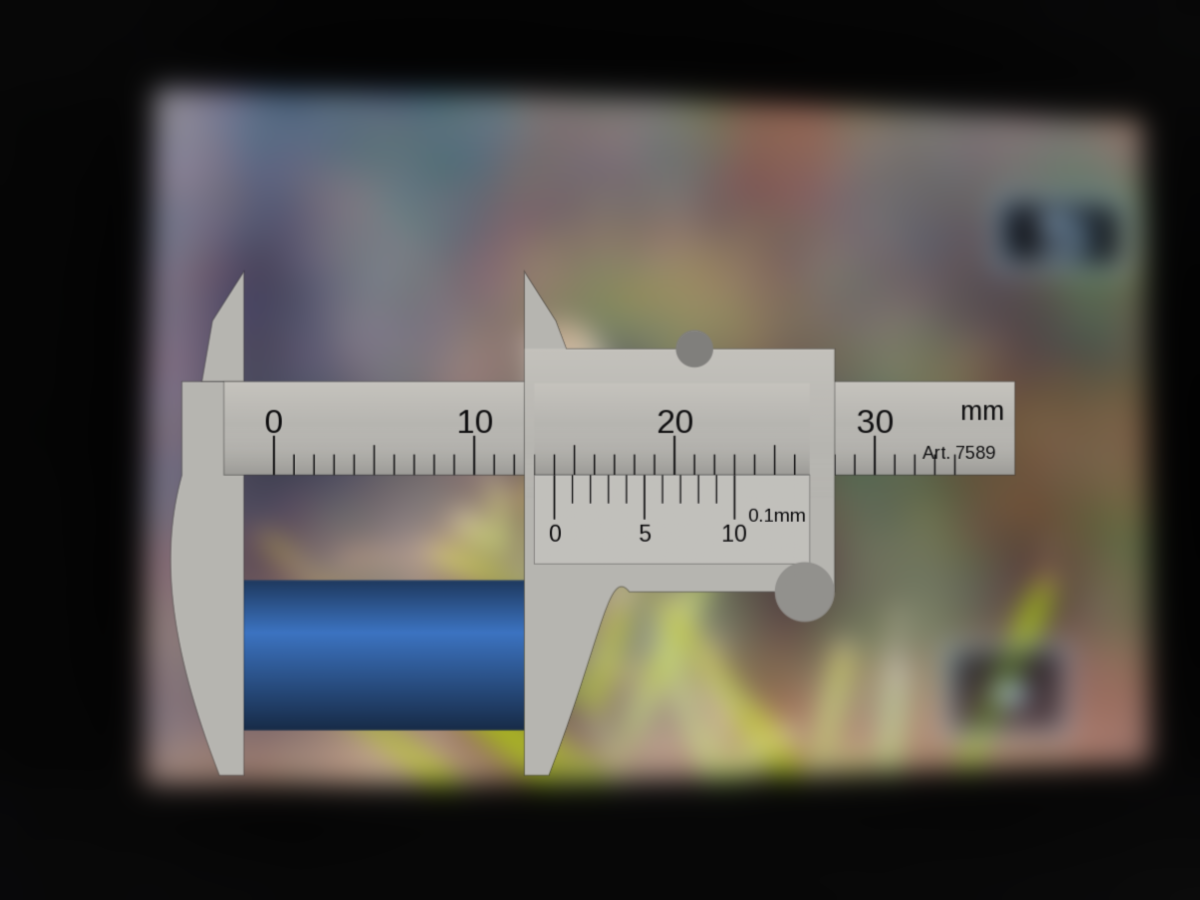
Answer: 14.0 mm
